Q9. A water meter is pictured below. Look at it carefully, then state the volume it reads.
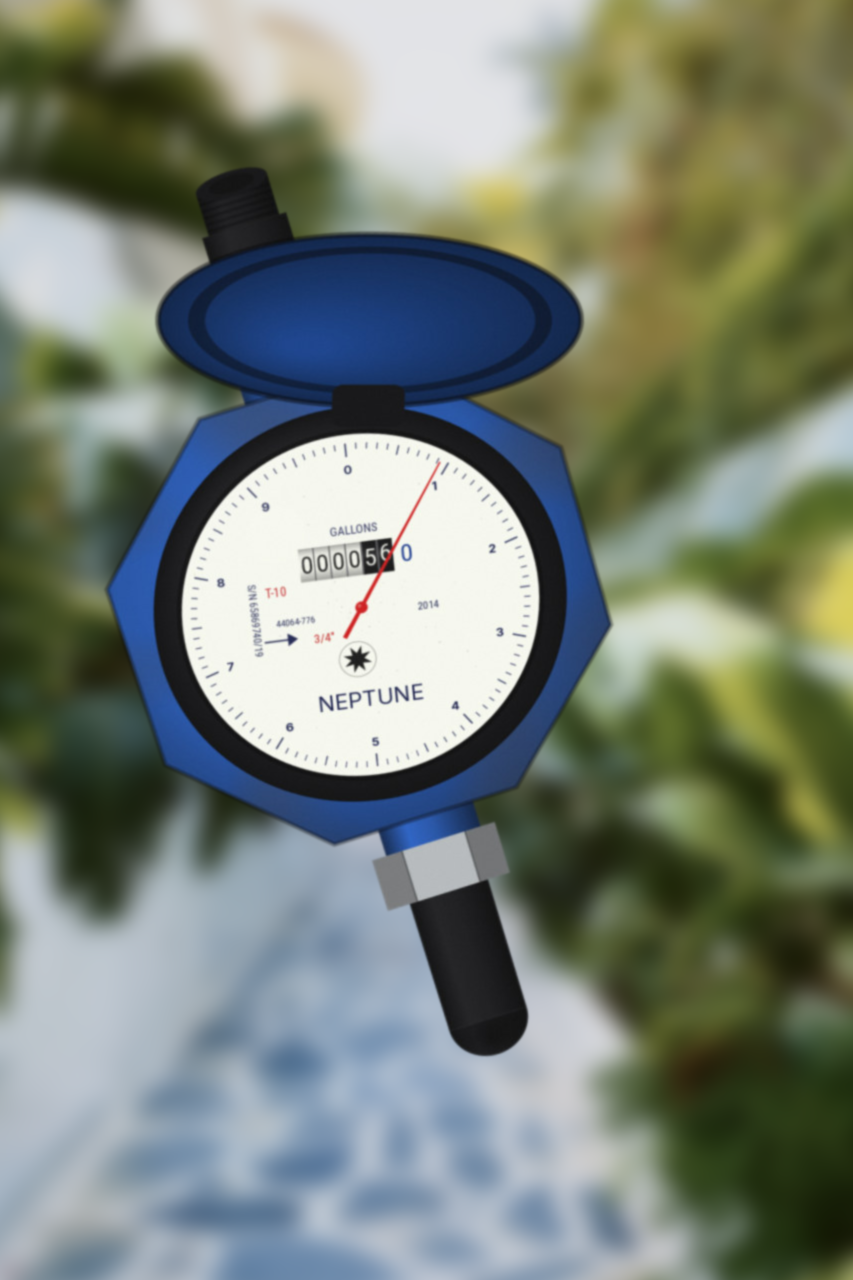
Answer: 560.9 gal
